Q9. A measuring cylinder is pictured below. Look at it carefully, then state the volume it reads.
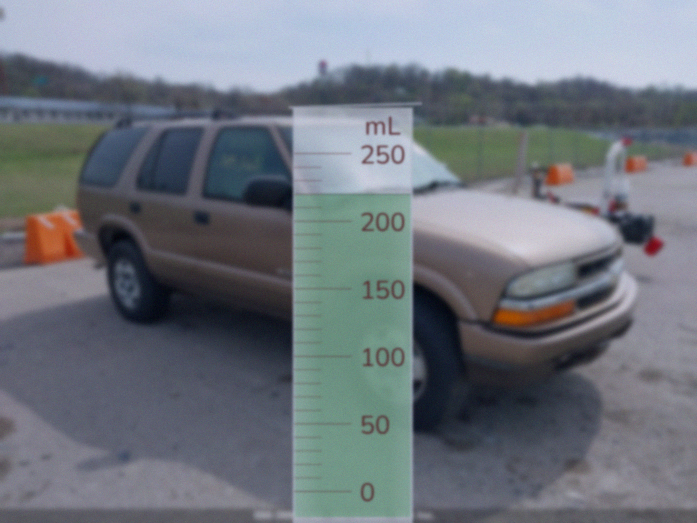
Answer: 220 mL
